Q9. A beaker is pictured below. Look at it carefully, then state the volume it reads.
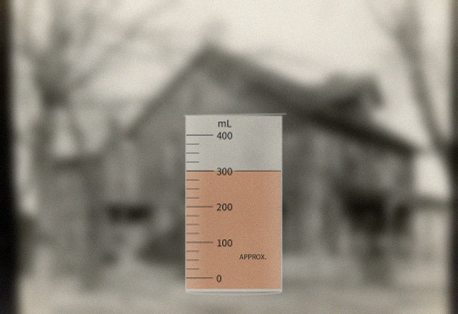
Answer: 300 mL
